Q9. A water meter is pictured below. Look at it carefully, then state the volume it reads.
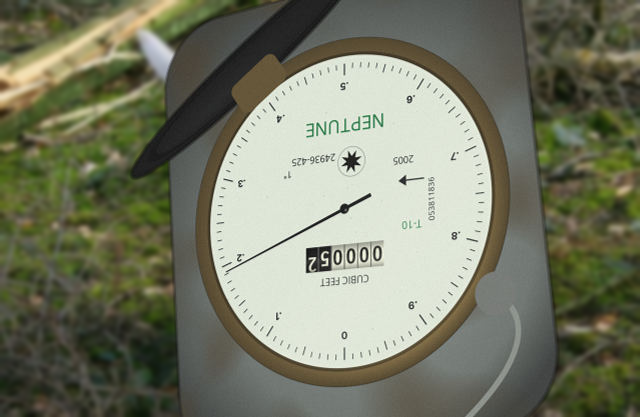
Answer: 52.19 ft³
